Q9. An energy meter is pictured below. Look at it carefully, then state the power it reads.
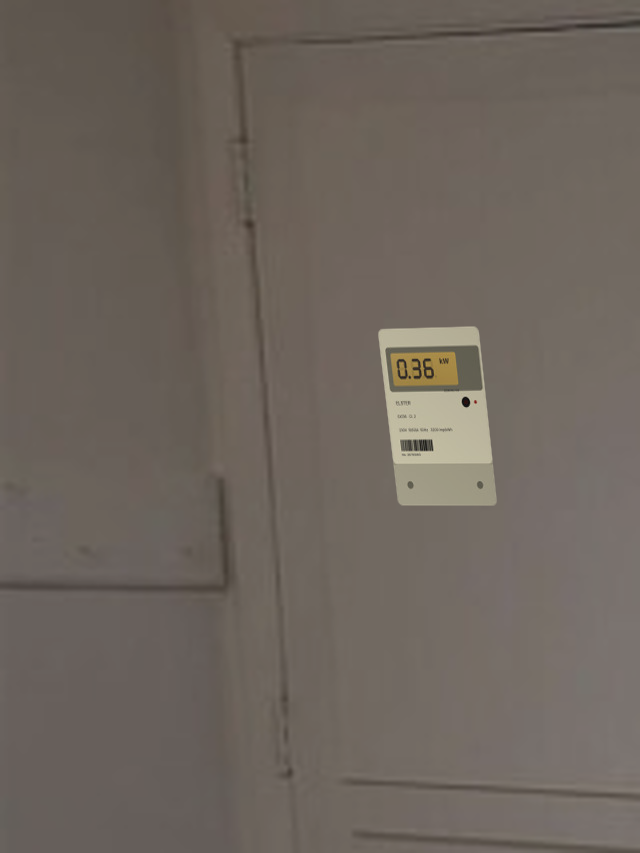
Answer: 0.36 kW
